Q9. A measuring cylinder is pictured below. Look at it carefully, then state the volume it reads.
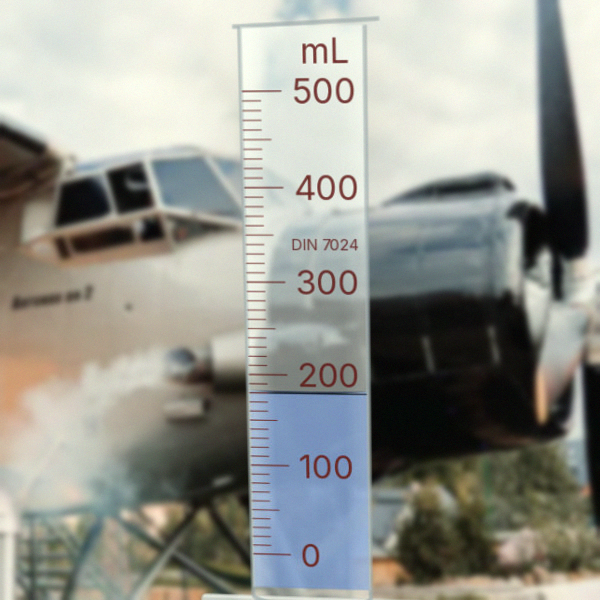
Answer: 180 mL
